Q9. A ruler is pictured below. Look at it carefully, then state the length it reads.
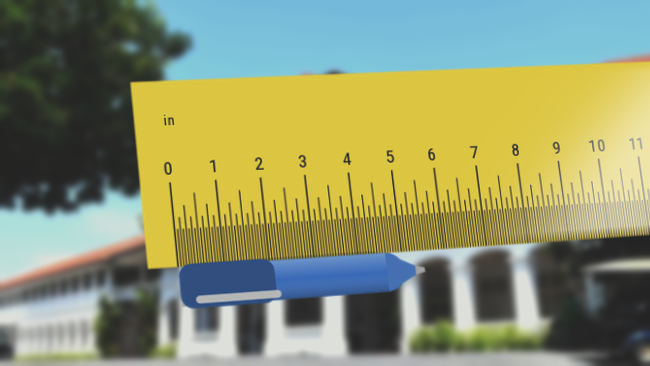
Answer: 5.5 in
